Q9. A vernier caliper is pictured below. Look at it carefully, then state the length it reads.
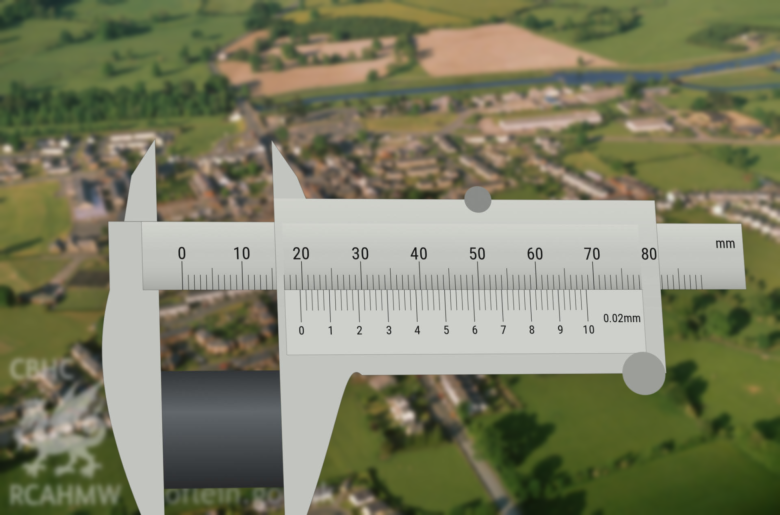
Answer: 19.6 mm
